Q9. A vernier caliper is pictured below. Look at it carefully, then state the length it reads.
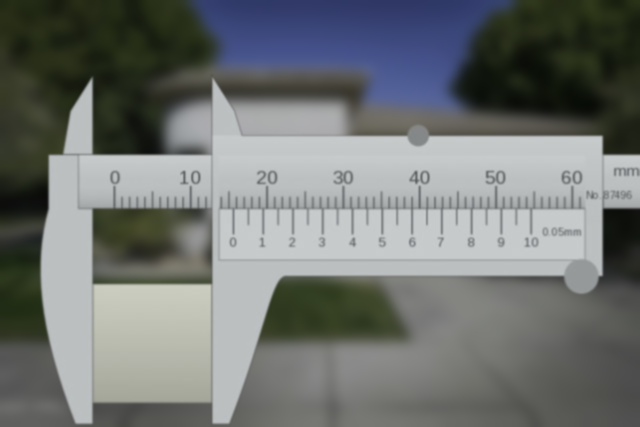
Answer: 15.6 mm
